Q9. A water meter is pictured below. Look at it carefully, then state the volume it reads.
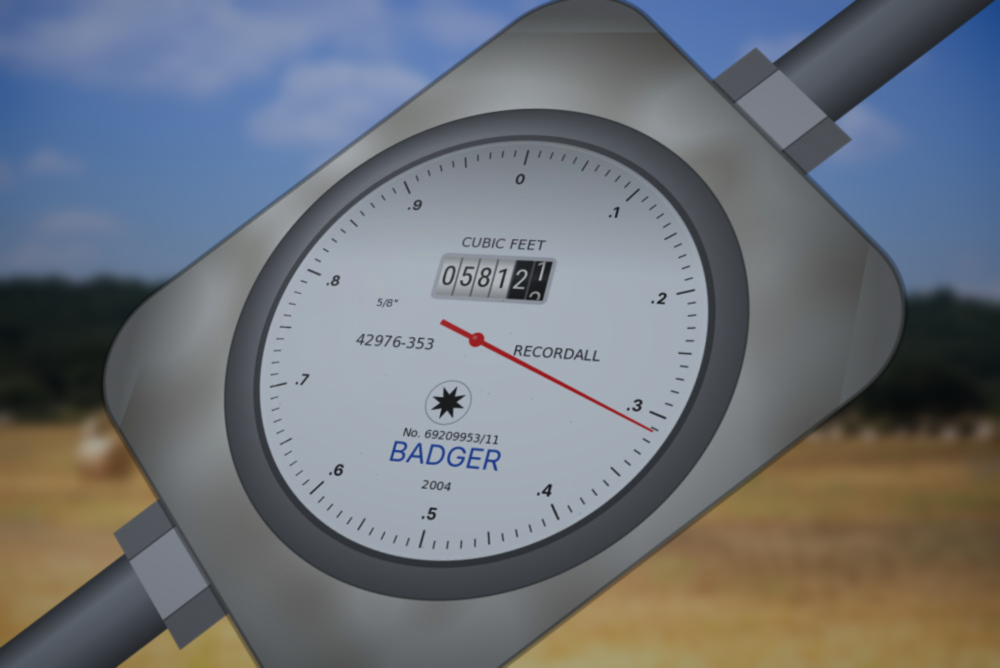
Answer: 58121.31 ft³
